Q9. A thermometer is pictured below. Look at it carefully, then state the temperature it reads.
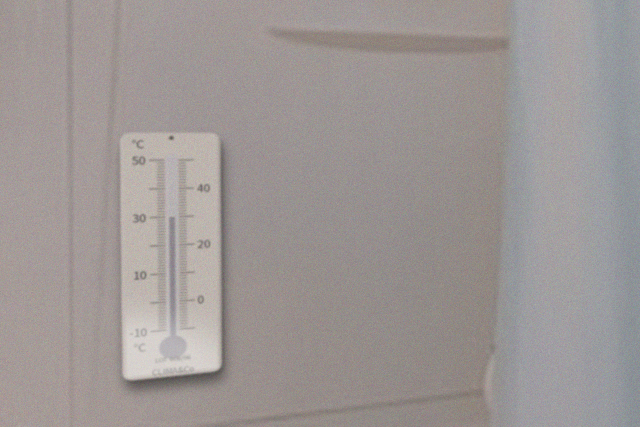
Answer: 30 °C
